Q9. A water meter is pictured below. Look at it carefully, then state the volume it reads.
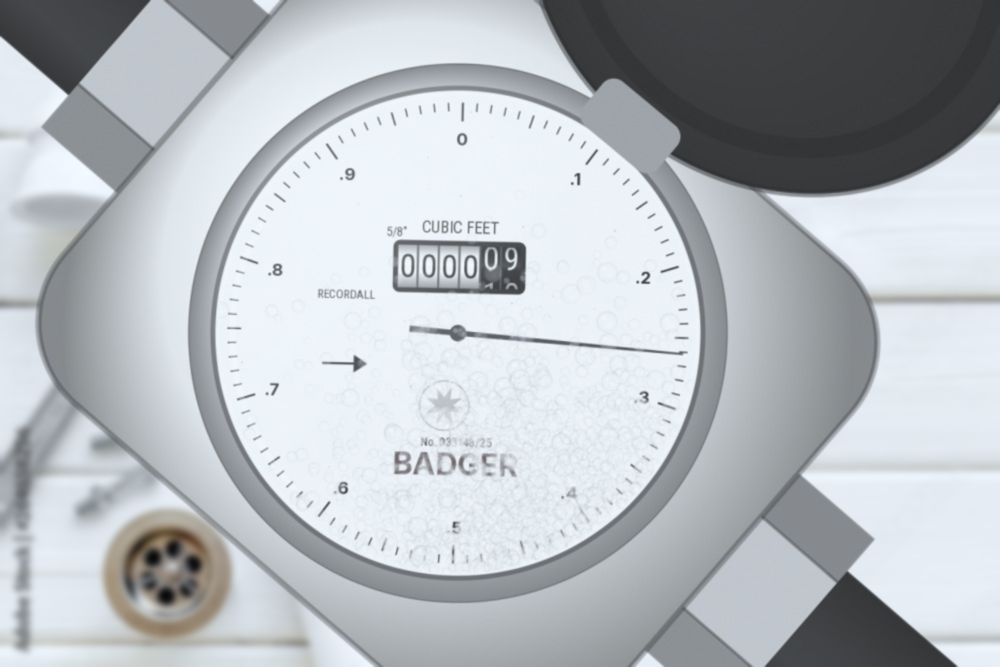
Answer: 9.26 ft³
